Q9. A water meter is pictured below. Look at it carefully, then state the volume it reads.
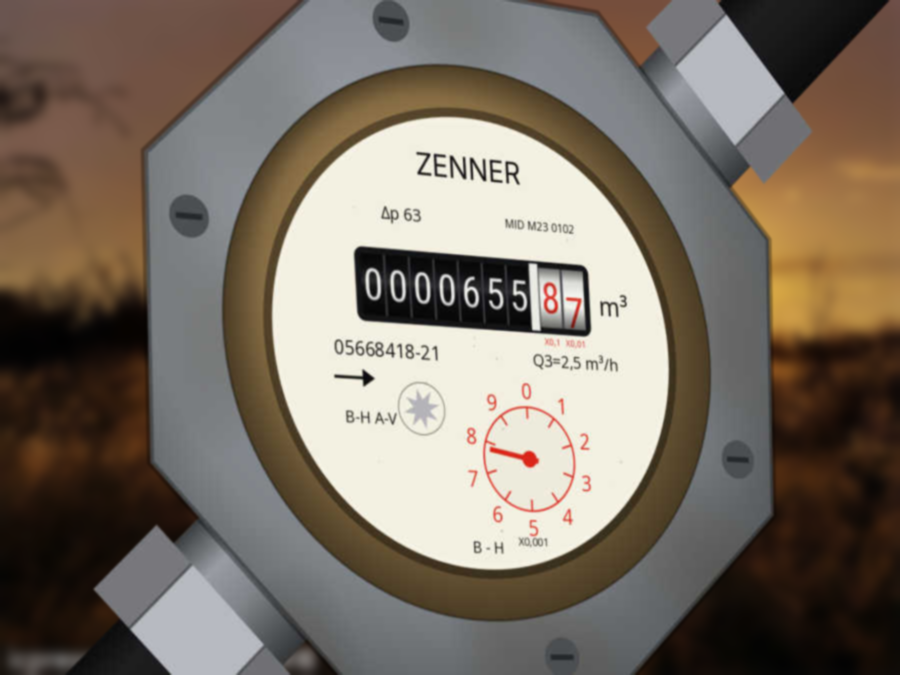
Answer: 655.867 m³
